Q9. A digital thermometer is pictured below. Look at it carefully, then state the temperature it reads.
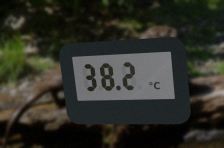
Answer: 38.2 °C
